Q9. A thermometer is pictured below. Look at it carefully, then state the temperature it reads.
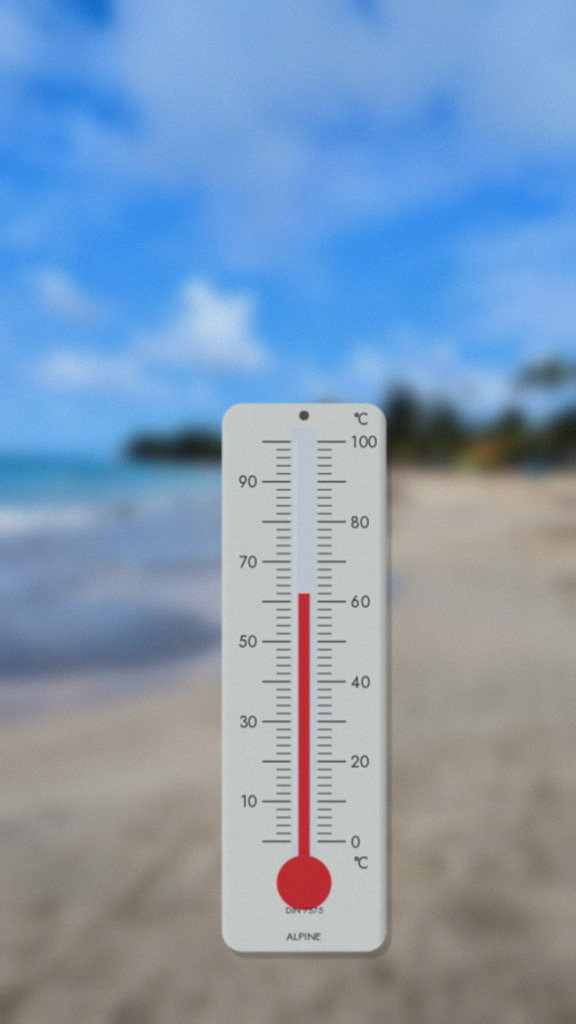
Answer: 62 °C
